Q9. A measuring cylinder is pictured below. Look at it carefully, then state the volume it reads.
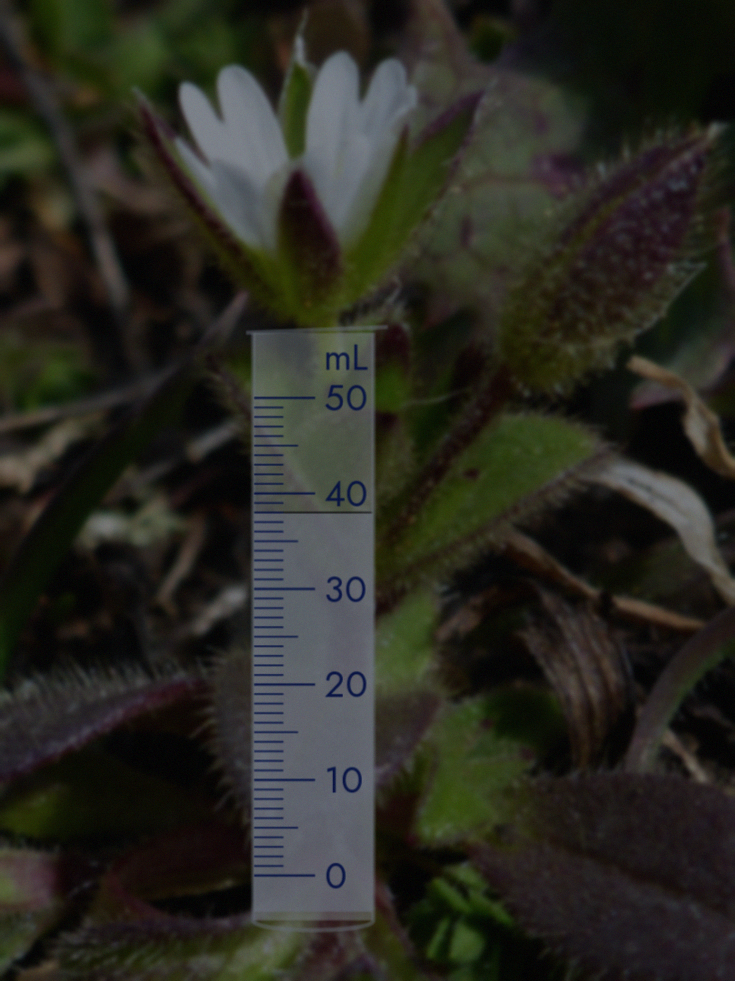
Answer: 38 mL
